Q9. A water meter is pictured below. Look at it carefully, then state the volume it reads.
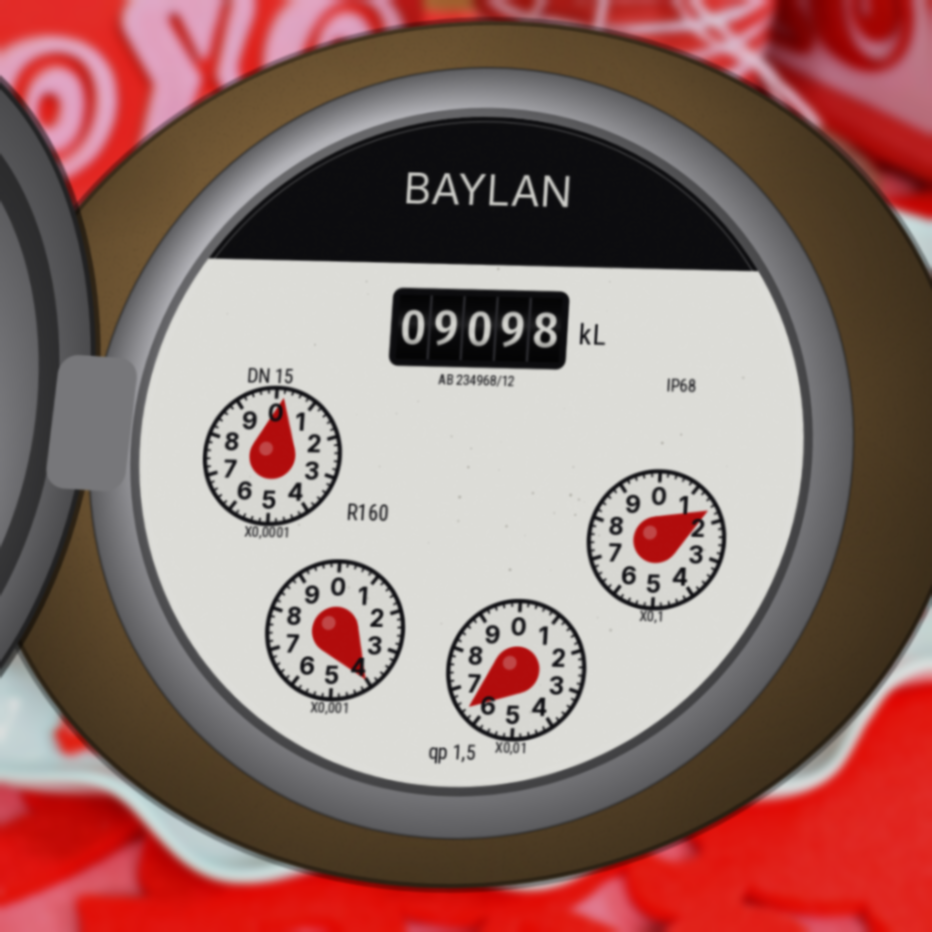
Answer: 9098.1640 kL
